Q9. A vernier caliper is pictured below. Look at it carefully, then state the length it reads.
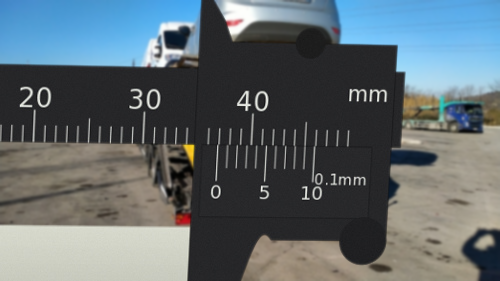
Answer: 36.9 mm
